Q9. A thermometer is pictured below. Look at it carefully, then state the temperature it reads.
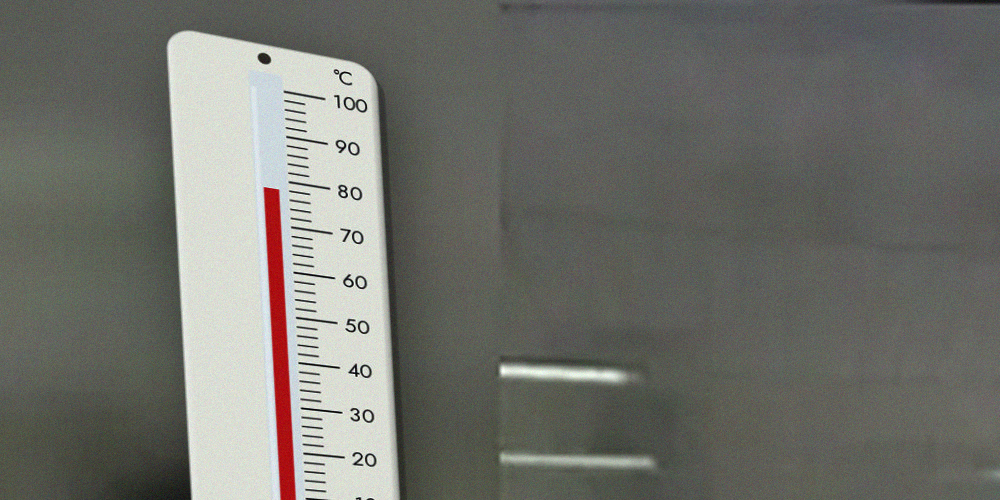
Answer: 78 °C
